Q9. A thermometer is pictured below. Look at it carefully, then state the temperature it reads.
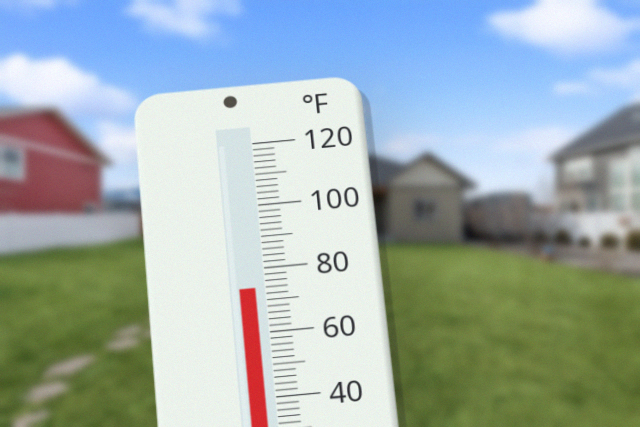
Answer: 74 °F
